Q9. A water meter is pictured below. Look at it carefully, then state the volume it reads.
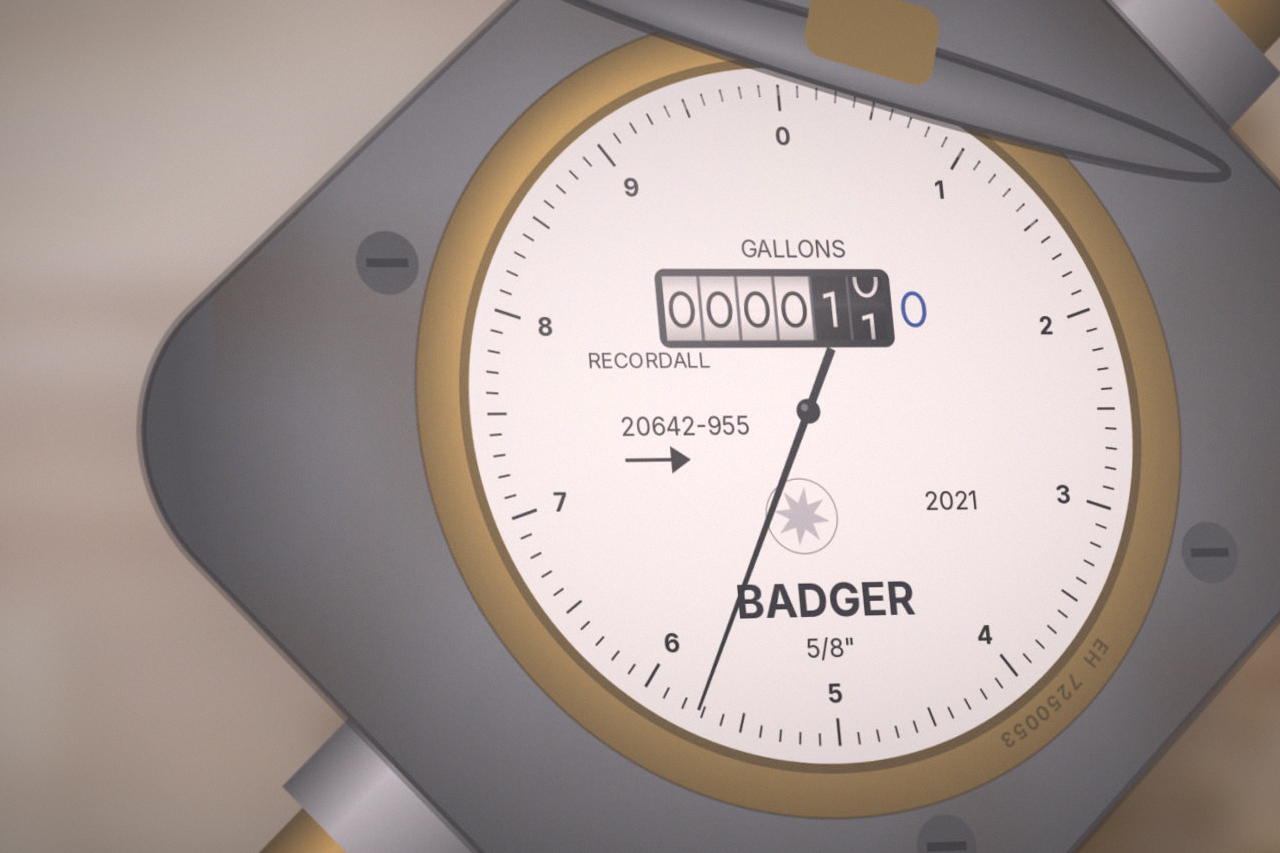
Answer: 105.7 gal
